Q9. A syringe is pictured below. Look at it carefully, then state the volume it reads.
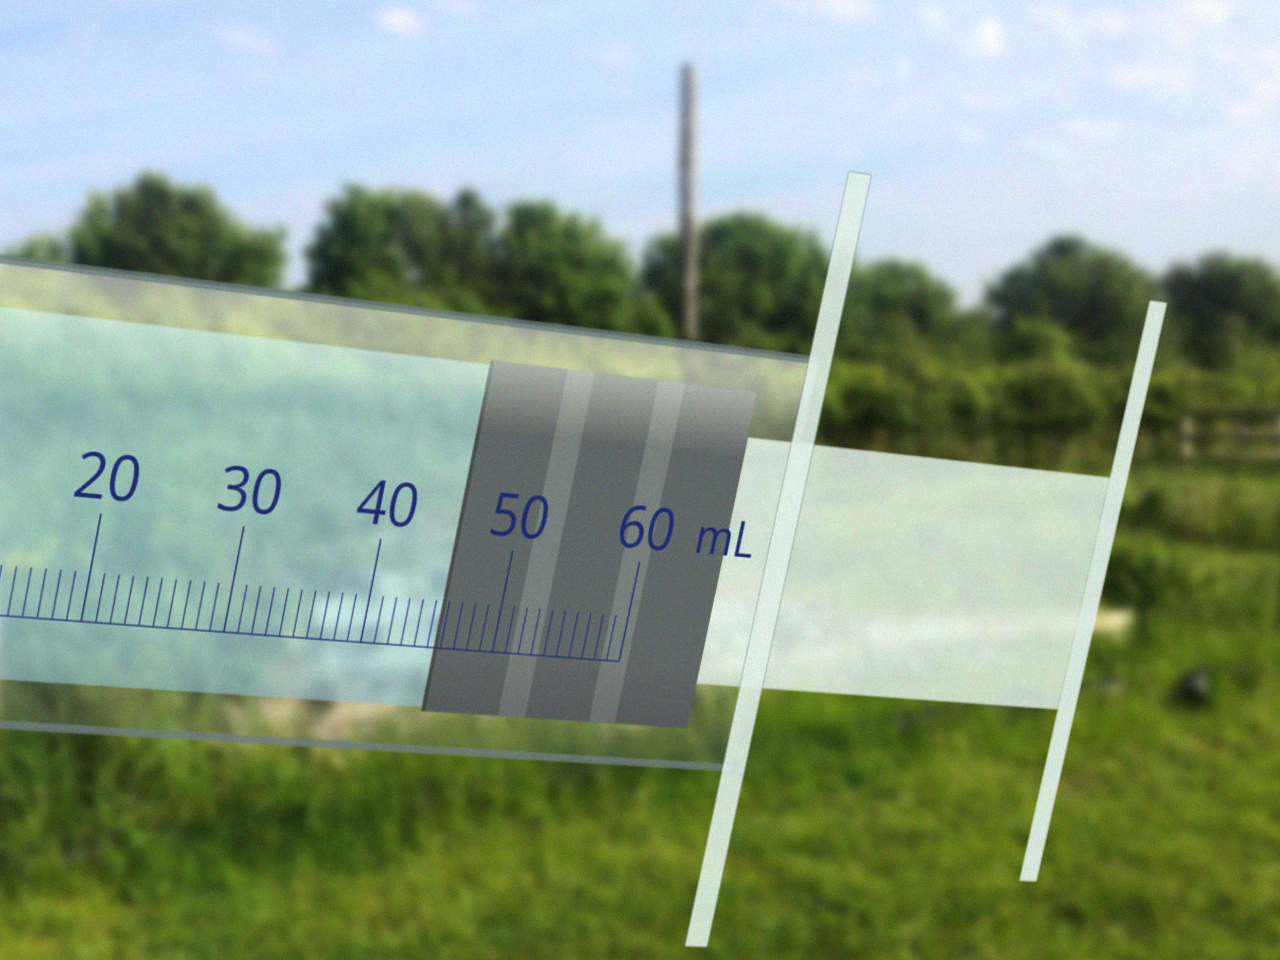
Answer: 45.5 mL
